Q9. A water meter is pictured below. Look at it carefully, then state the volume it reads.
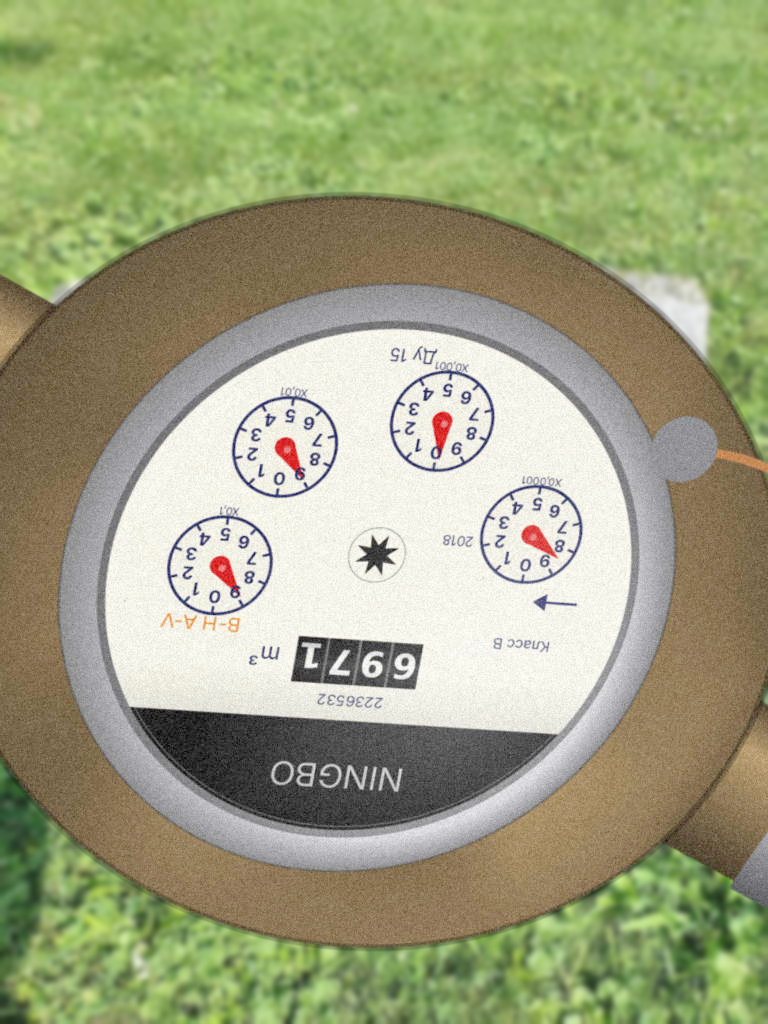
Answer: 6970.8898 m³
